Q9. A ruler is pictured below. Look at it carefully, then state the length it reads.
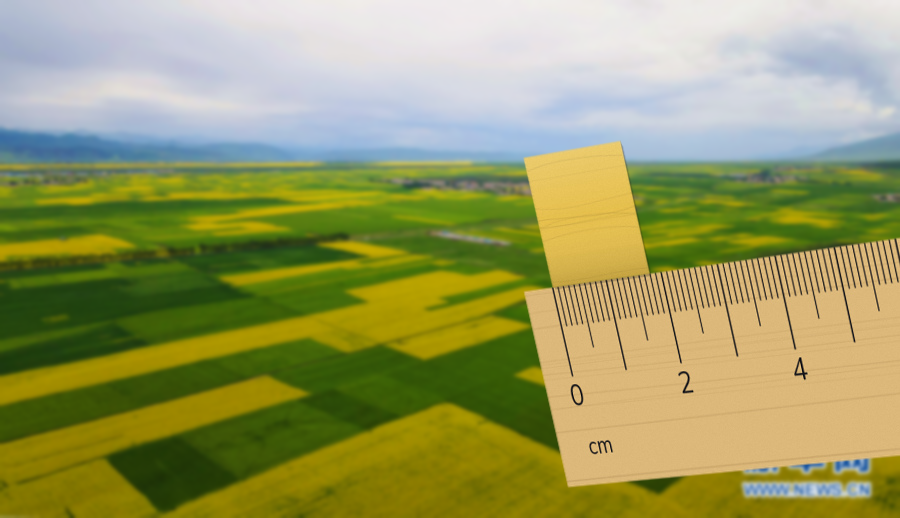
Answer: 1.8 cm
